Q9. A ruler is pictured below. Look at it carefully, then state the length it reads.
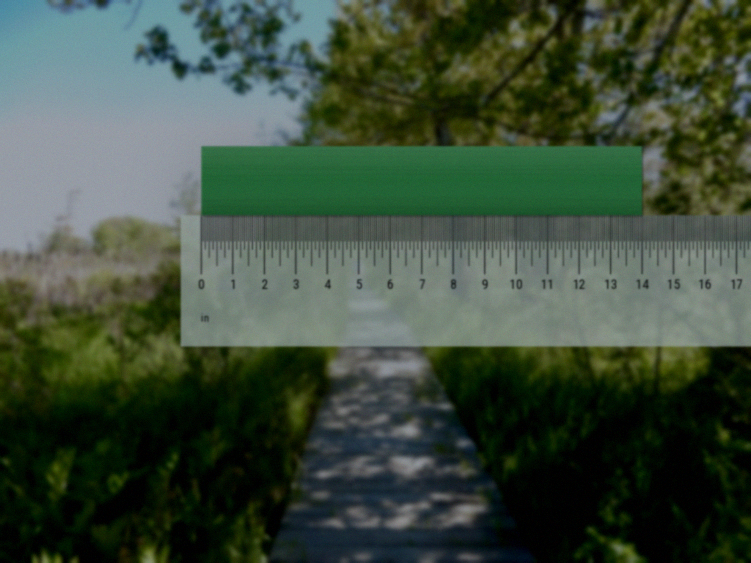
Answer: 14 in
